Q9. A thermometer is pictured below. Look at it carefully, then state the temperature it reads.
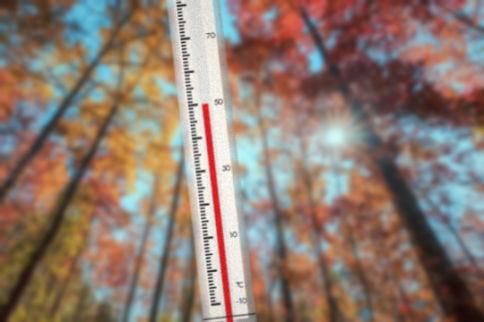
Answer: 50 °C
